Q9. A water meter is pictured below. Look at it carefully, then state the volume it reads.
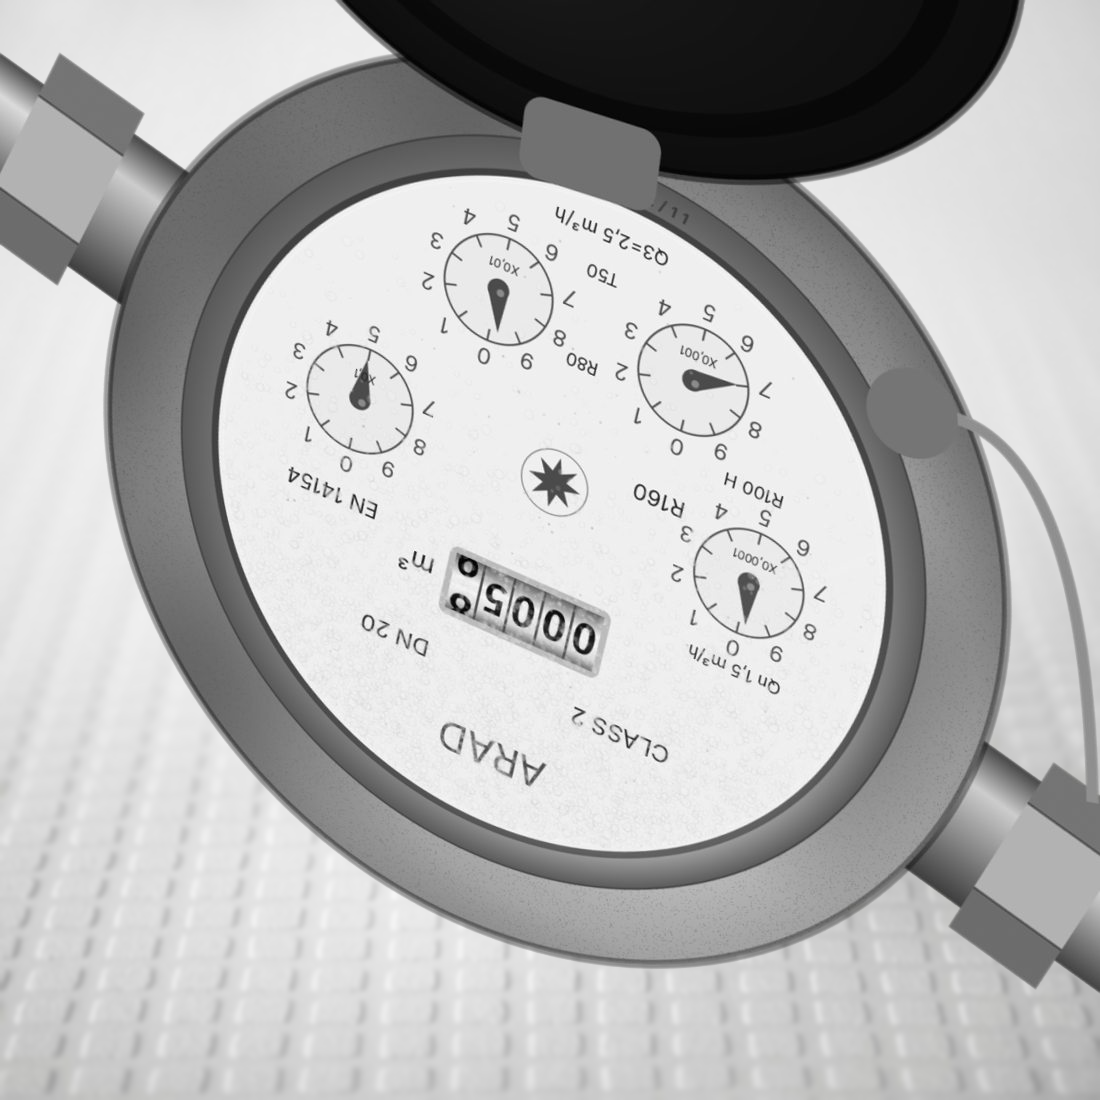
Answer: 58.4969 m³
